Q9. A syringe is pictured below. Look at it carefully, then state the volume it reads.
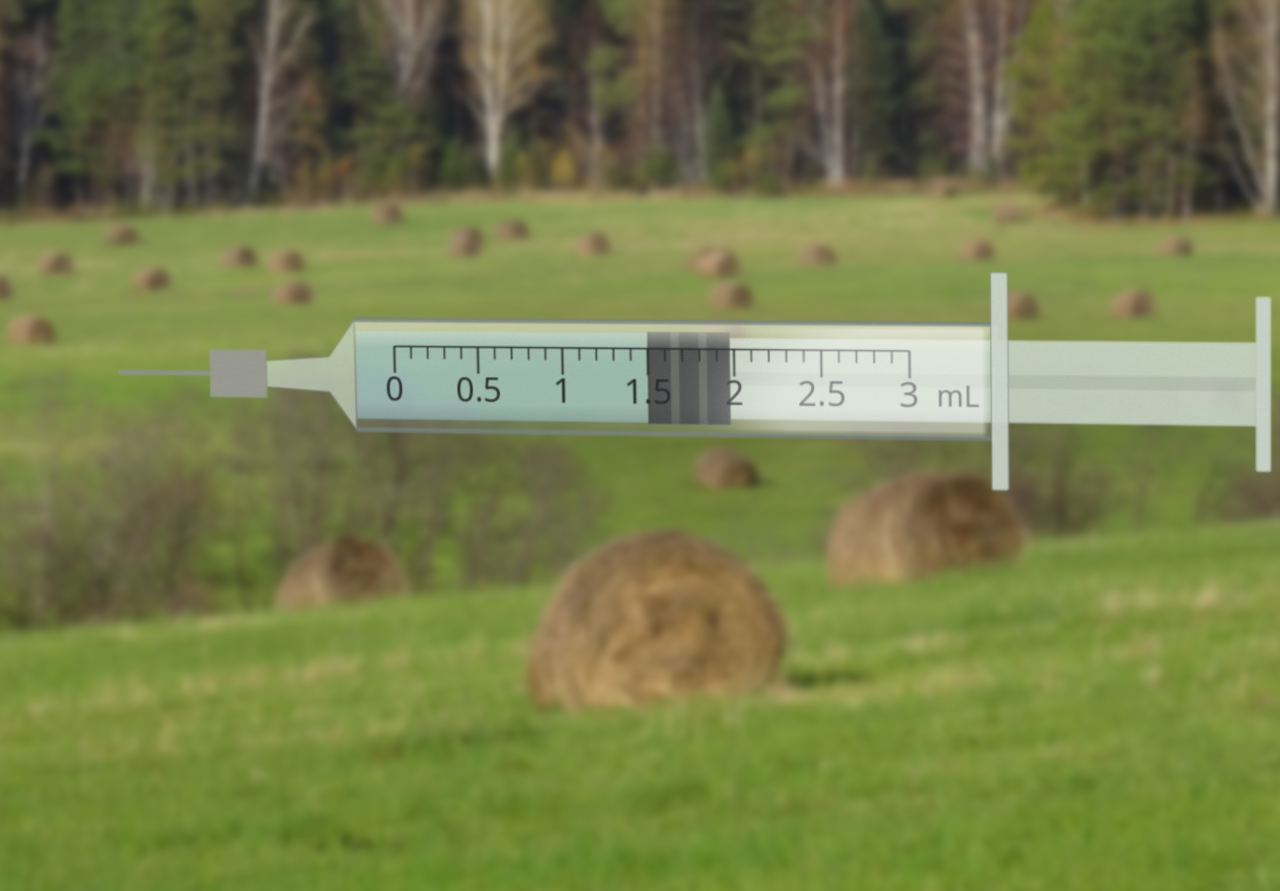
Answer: 1.5 mL
